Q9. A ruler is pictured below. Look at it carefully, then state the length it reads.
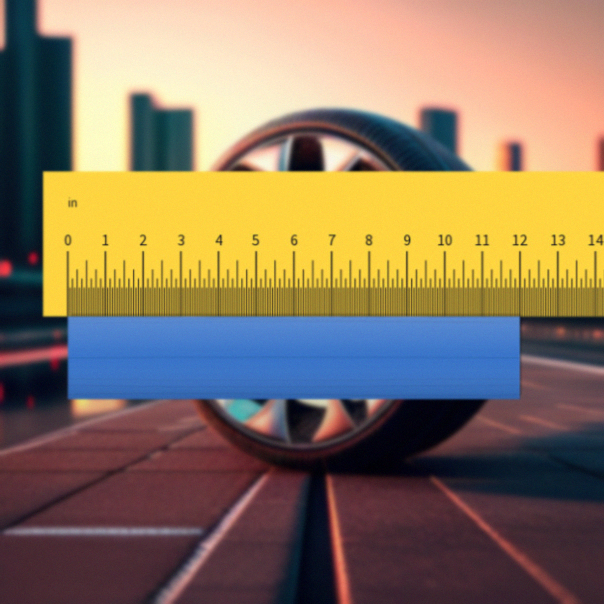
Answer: 12 in
